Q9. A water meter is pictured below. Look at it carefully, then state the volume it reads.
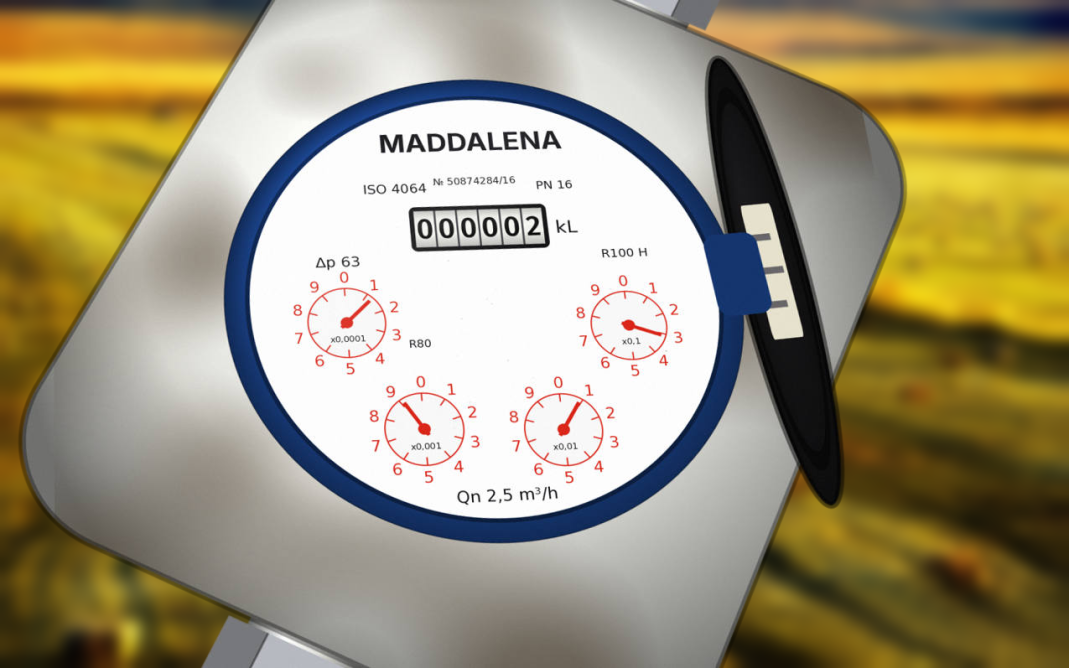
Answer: 2.3091 kL
